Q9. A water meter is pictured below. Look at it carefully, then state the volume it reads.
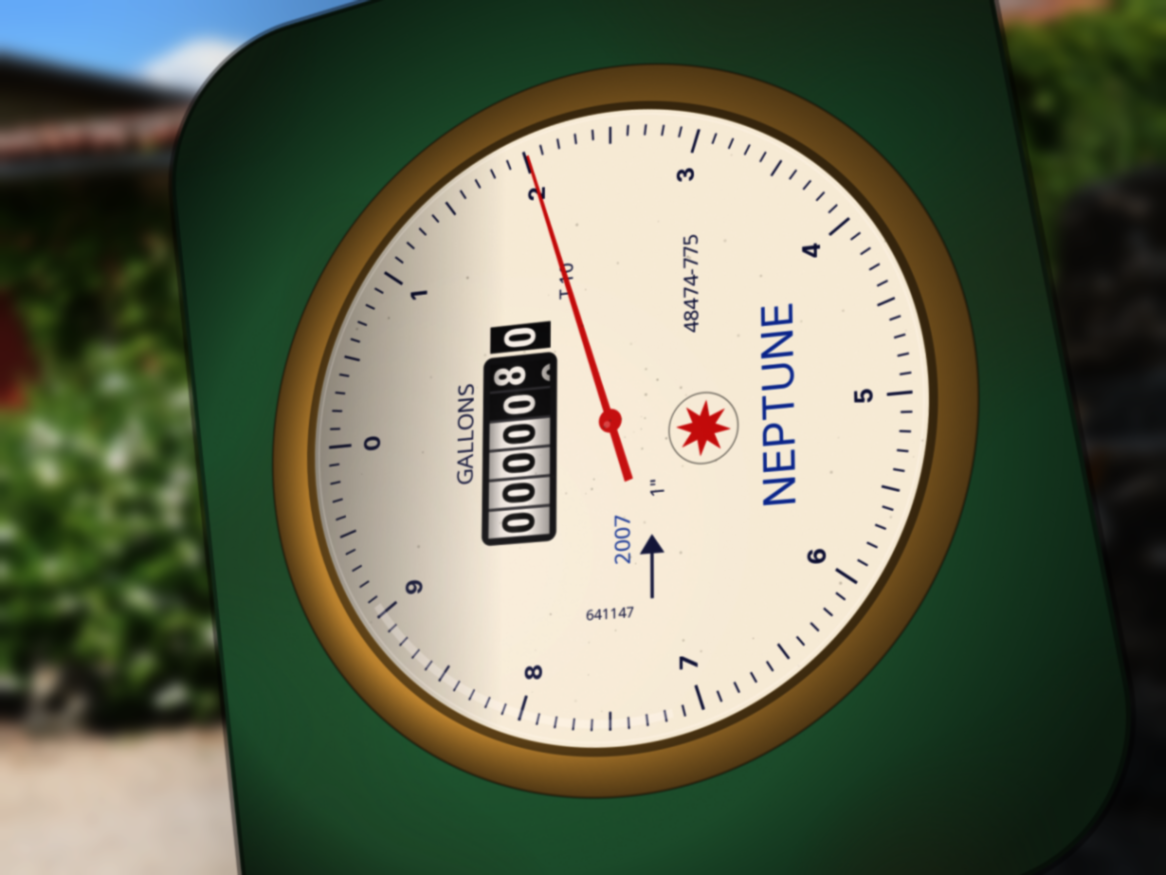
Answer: 82.0 gal
